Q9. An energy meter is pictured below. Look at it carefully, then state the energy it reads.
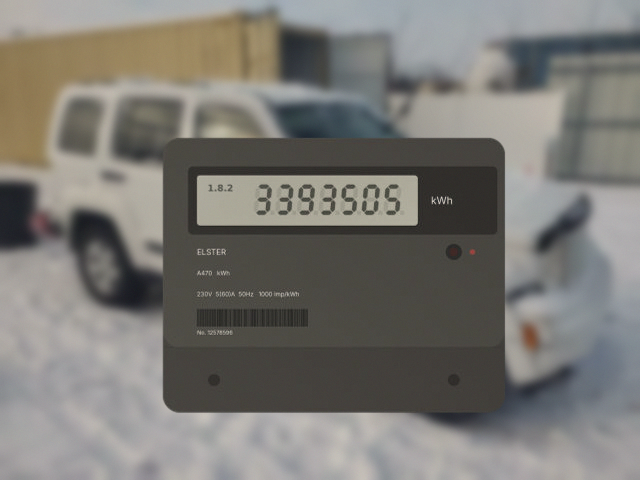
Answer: 3393505 kWh
